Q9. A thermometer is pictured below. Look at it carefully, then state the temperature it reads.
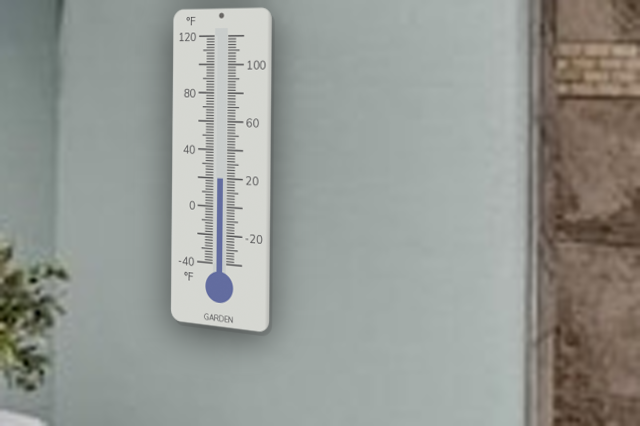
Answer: 20 °F
